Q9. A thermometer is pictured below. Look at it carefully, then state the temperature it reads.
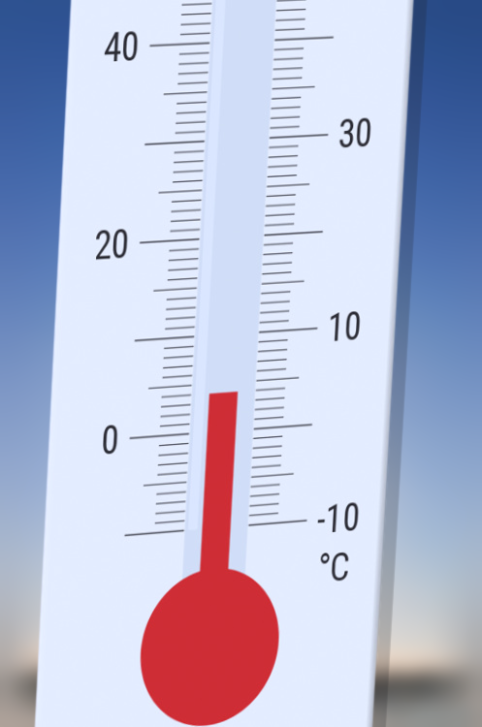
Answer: 4 °C
